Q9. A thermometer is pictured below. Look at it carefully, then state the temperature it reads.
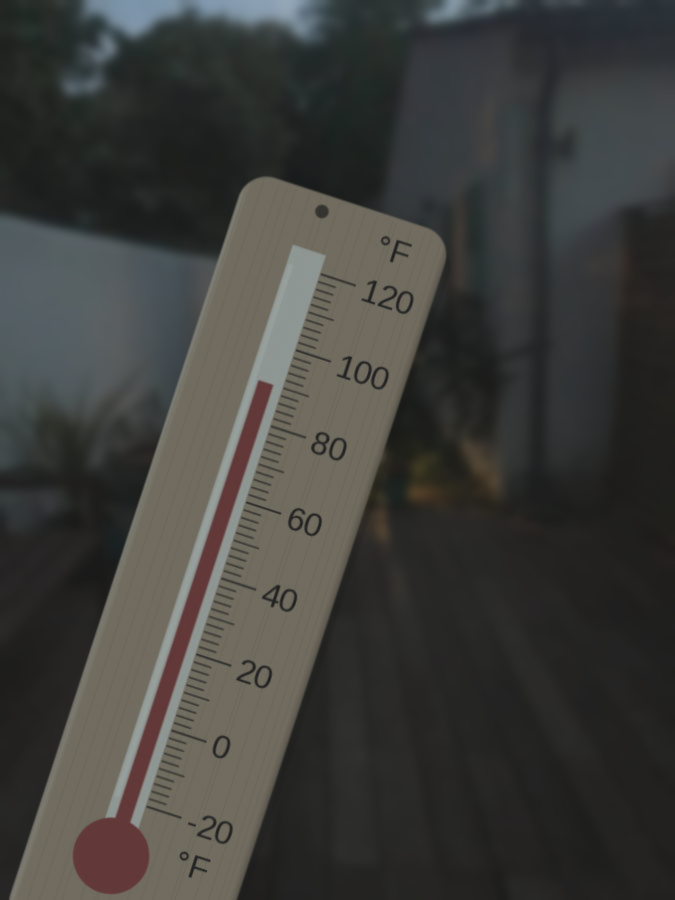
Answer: 90 °F
